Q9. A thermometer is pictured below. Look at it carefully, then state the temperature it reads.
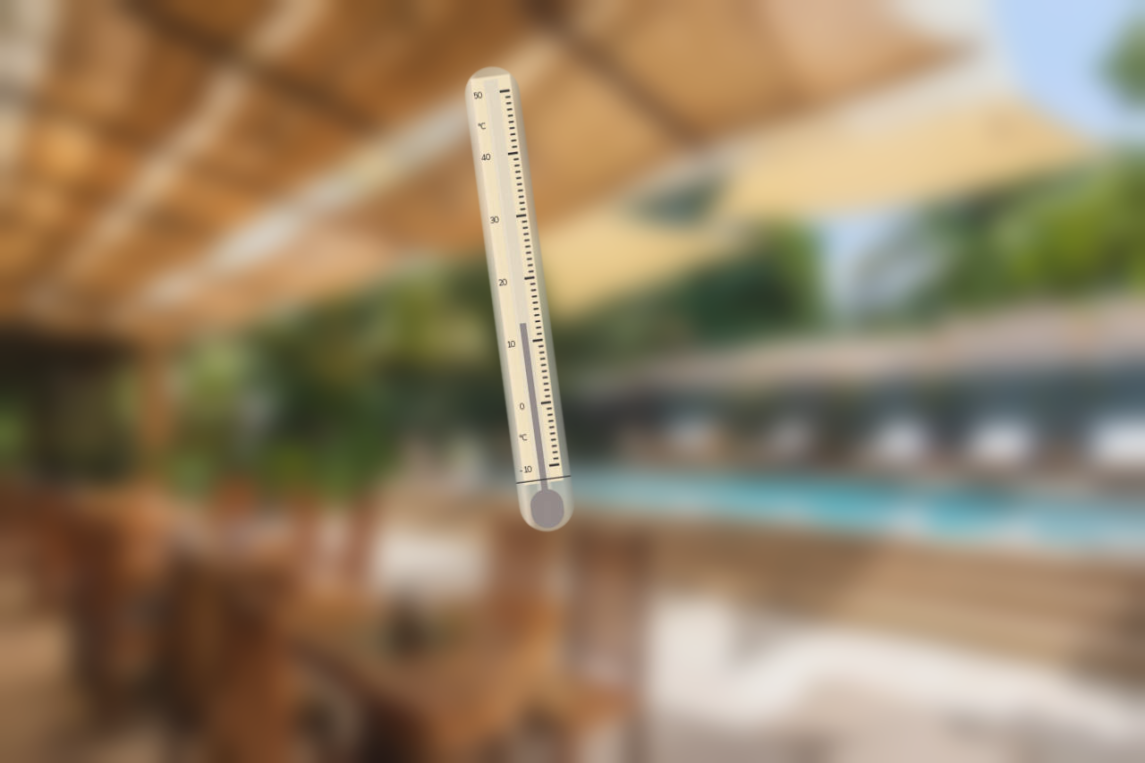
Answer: 13 °C
